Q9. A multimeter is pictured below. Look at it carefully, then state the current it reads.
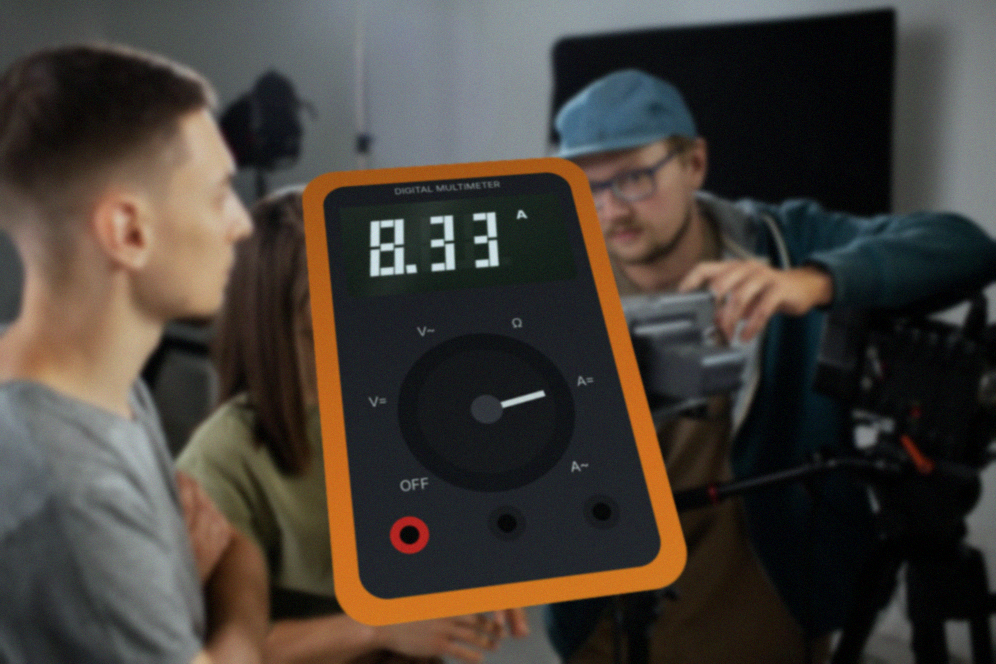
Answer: 8.33 A
